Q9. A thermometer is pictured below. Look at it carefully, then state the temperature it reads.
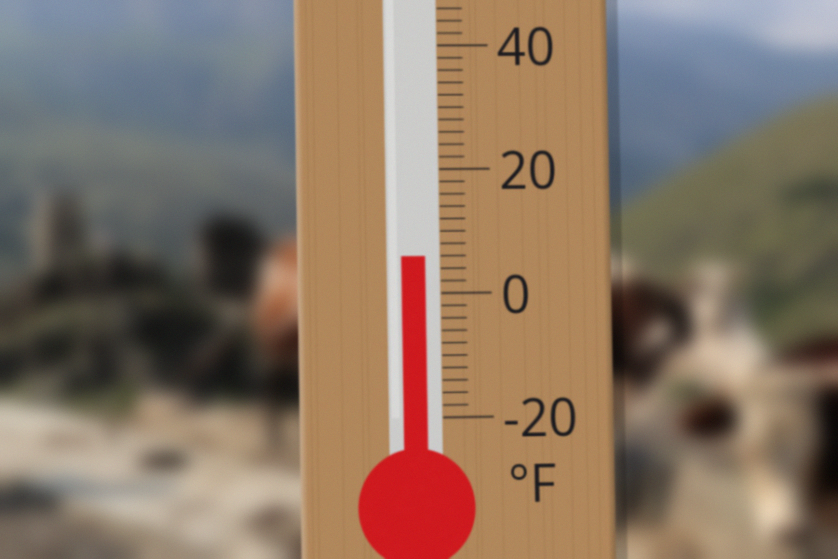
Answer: 6 °F
